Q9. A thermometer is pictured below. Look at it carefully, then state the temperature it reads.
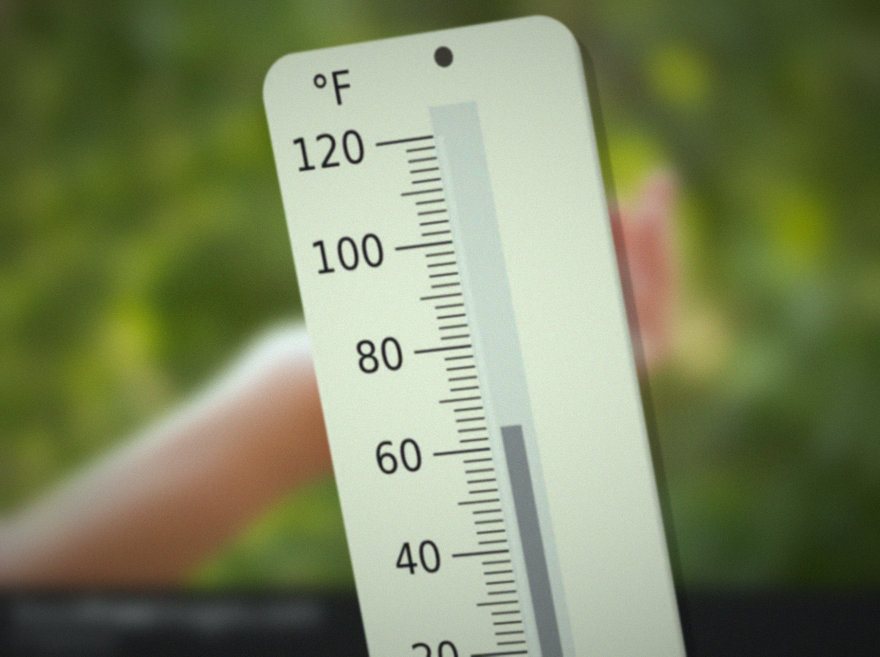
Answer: 64 °F
